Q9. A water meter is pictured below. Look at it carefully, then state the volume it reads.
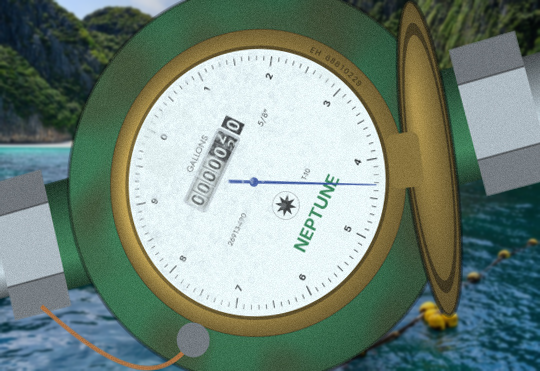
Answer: 24.3 gal
